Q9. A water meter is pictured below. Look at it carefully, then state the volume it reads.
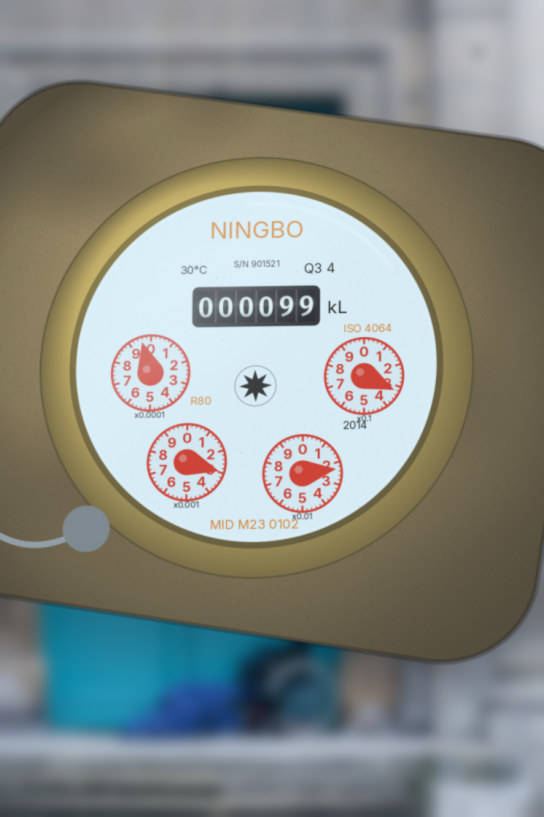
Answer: 99.3229 kL
